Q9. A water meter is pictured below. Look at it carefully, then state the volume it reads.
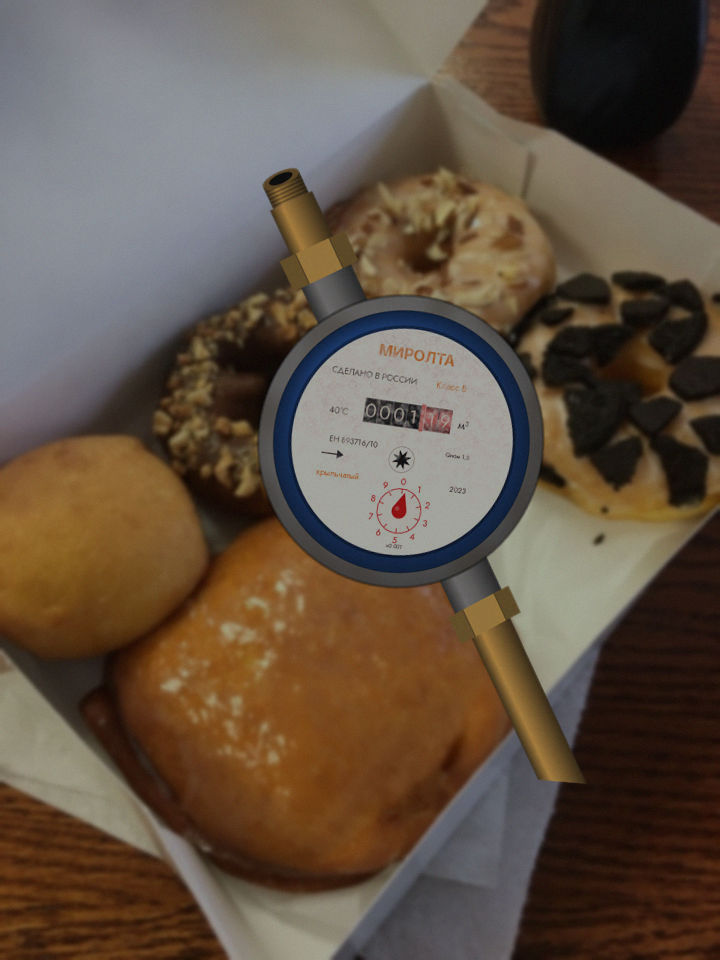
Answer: 1.190 m³
